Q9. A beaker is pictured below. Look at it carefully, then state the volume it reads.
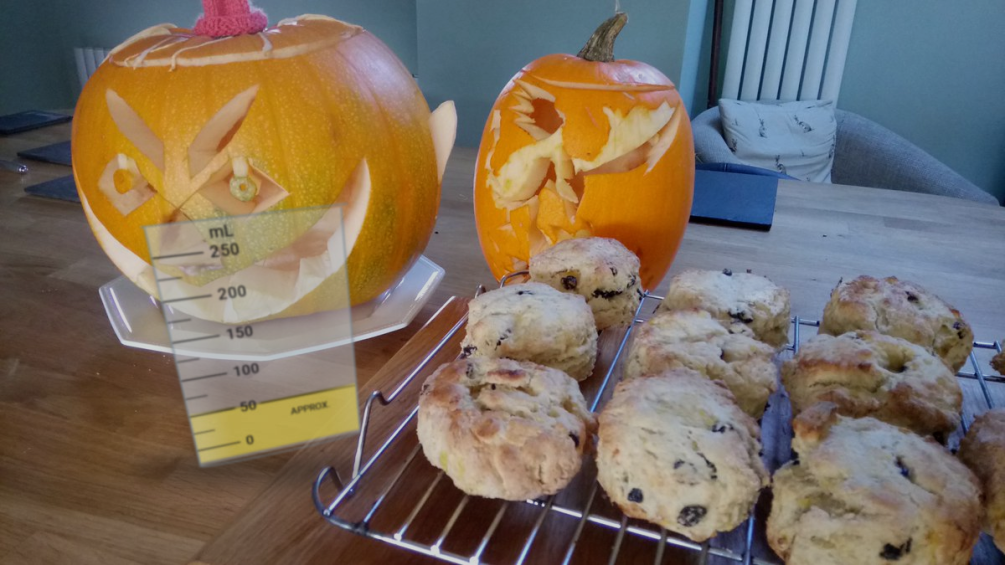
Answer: 50 mL
